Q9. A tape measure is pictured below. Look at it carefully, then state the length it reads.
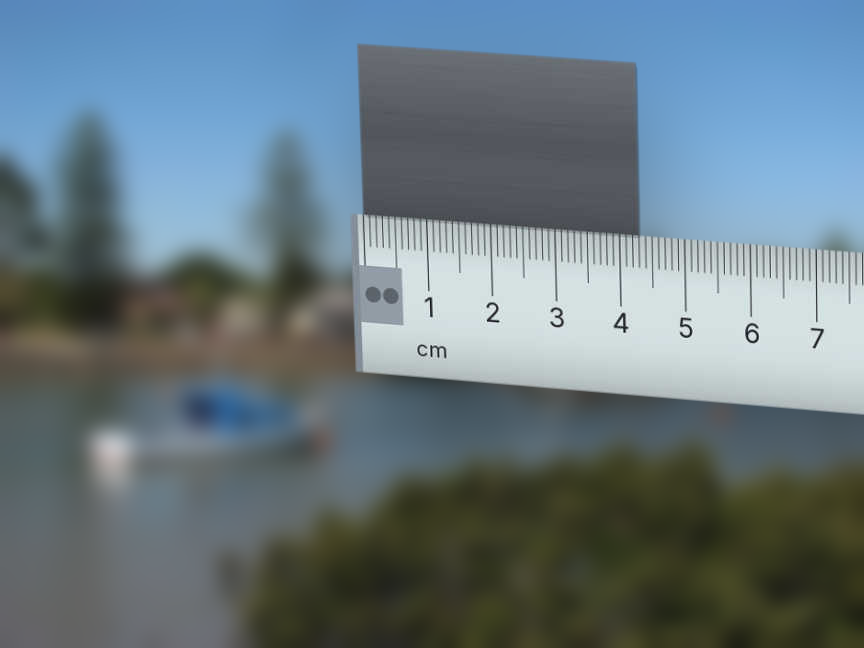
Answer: 4.3 cm
